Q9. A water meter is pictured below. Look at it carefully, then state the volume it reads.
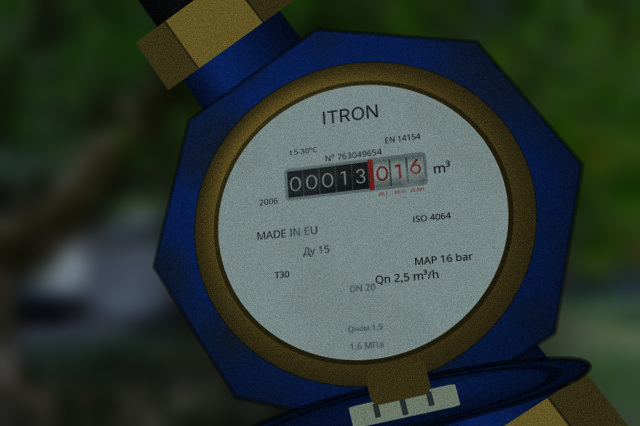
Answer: 13.016 m³
